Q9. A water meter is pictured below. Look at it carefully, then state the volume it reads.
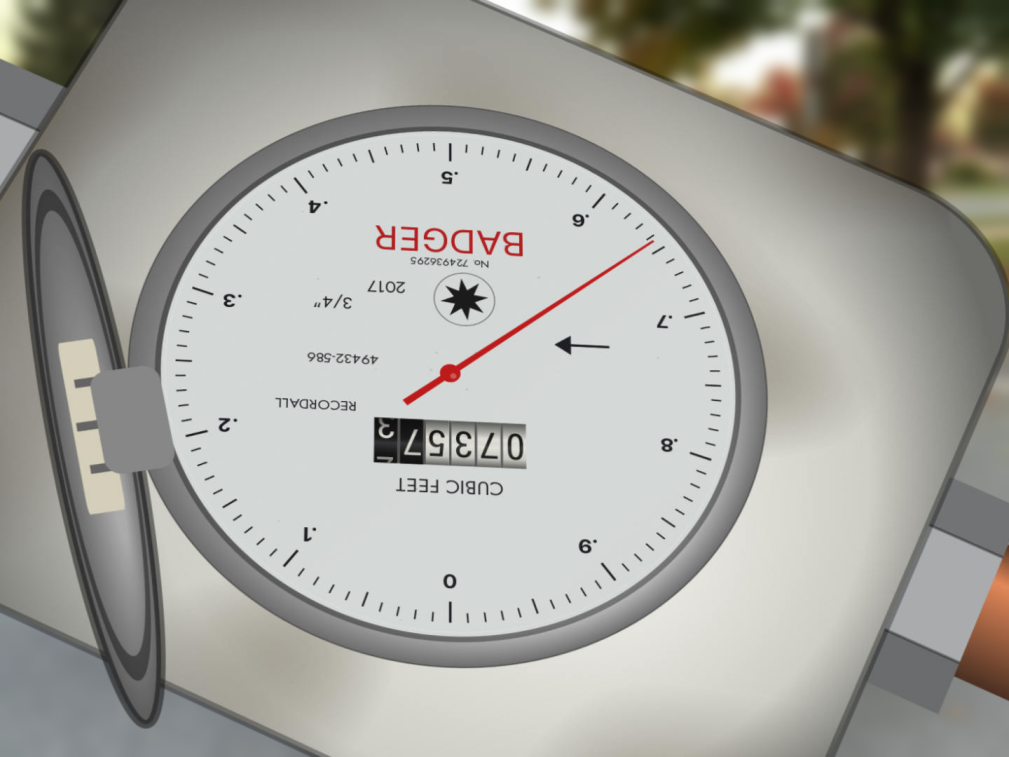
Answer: 73572.64 ft³
